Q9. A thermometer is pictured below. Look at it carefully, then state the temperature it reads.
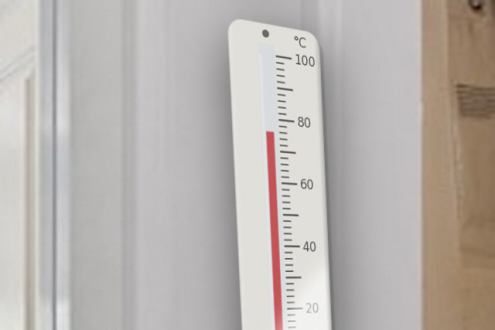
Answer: 76 °C
